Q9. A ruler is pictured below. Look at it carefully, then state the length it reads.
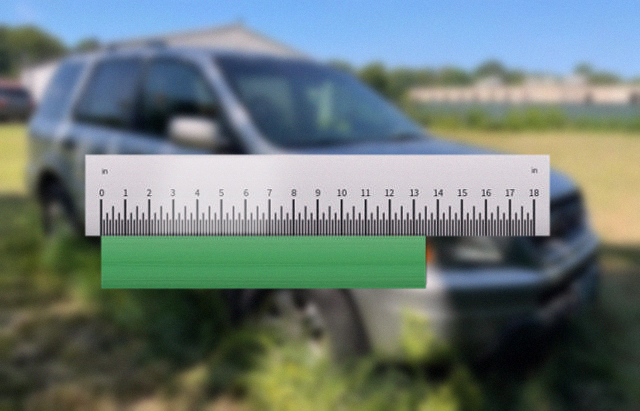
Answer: 13.5 in
